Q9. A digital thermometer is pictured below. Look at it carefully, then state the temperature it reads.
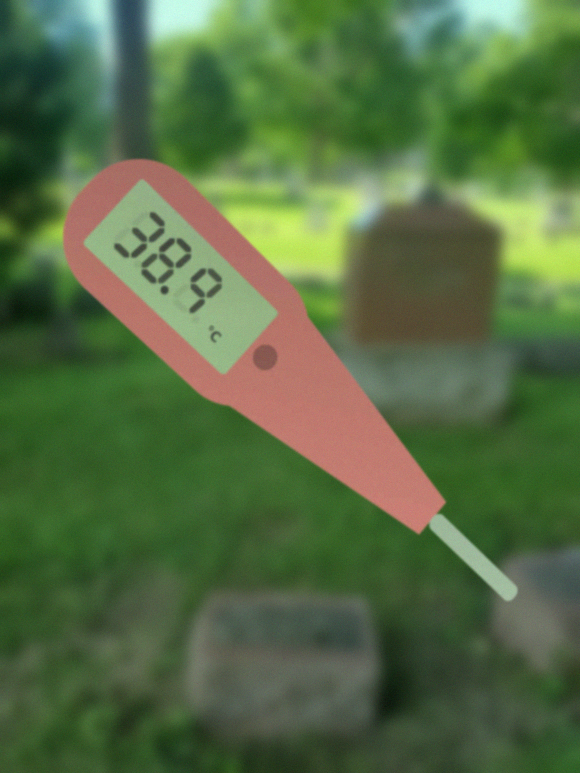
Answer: 38.9 °C
